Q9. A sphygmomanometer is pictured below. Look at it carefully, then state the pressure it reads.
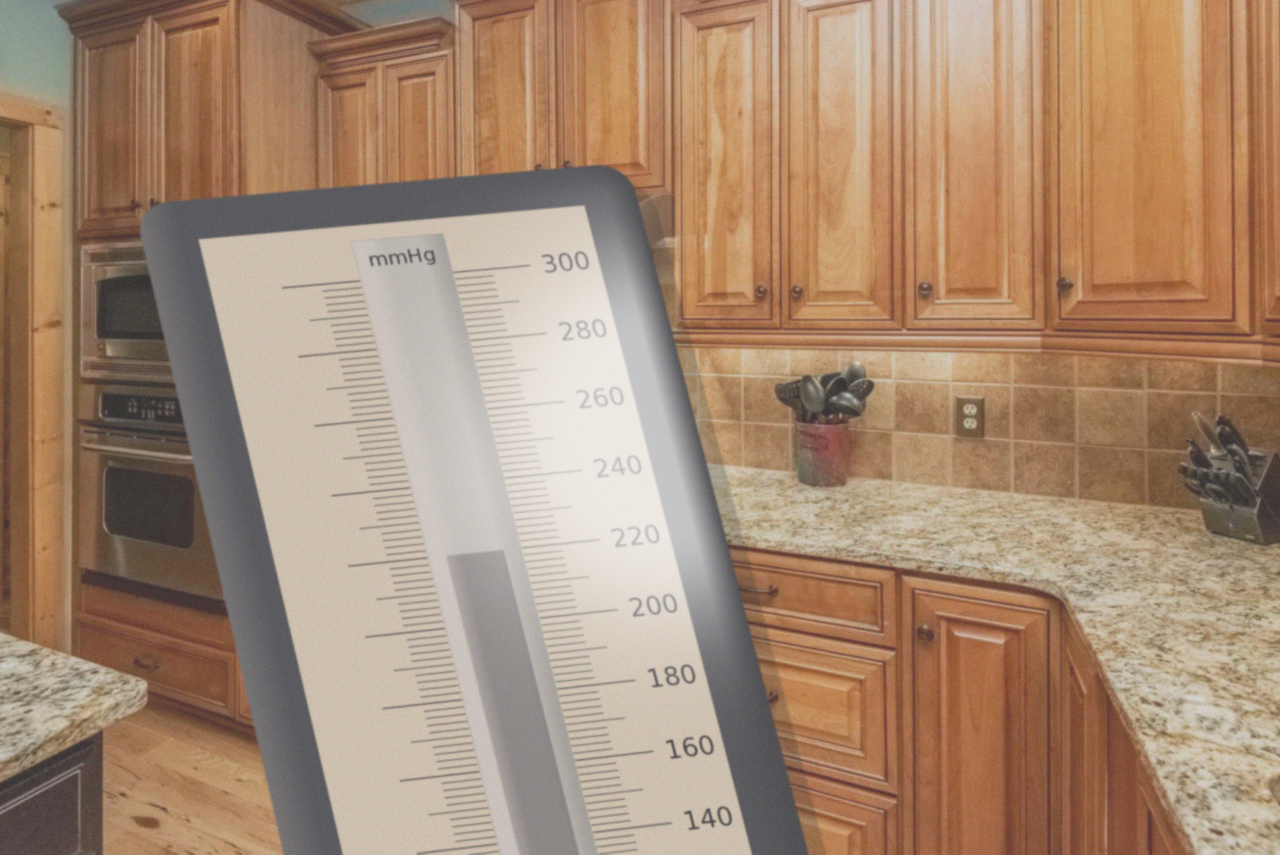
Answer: 220 mmHg
